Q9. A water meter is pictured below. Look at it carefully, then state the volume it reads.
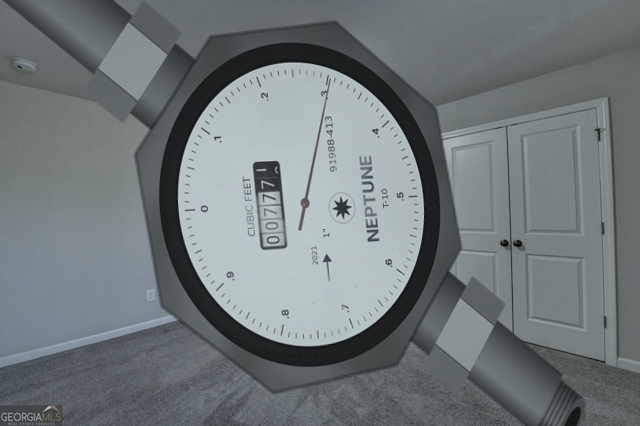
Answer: 7771.30 ft³
